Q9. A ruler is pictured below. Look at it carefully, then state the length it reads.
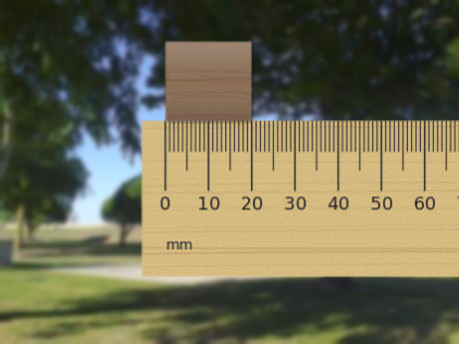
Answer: 20 mm
